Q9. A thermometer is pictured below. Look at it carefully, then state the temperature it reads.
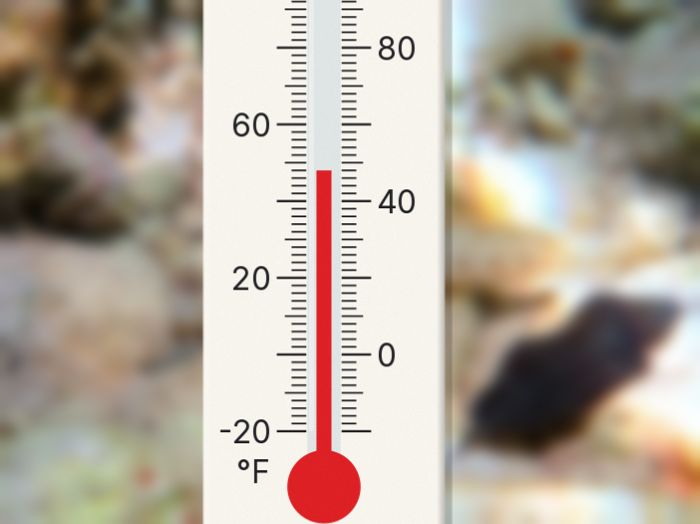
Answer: 48 °F
